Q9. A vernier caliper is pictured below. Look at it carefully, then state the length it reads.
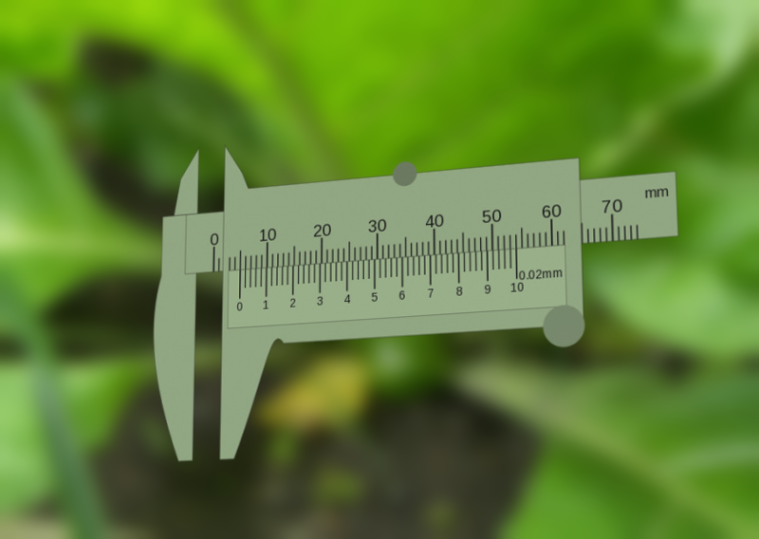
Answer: 5.0 mm
